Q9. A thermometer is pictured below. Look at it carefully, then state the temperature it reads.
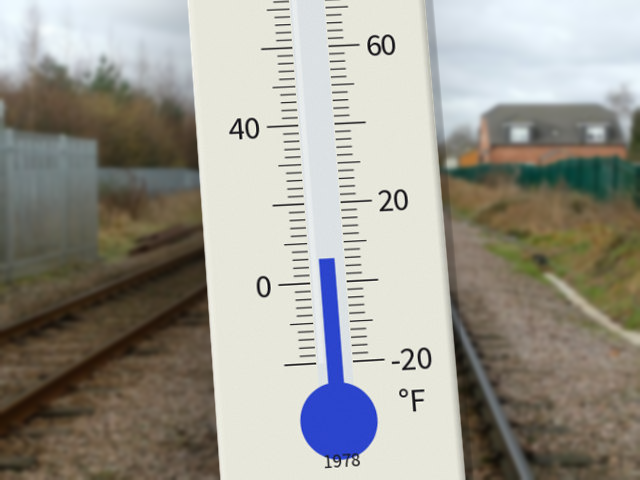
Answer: 6 °F
